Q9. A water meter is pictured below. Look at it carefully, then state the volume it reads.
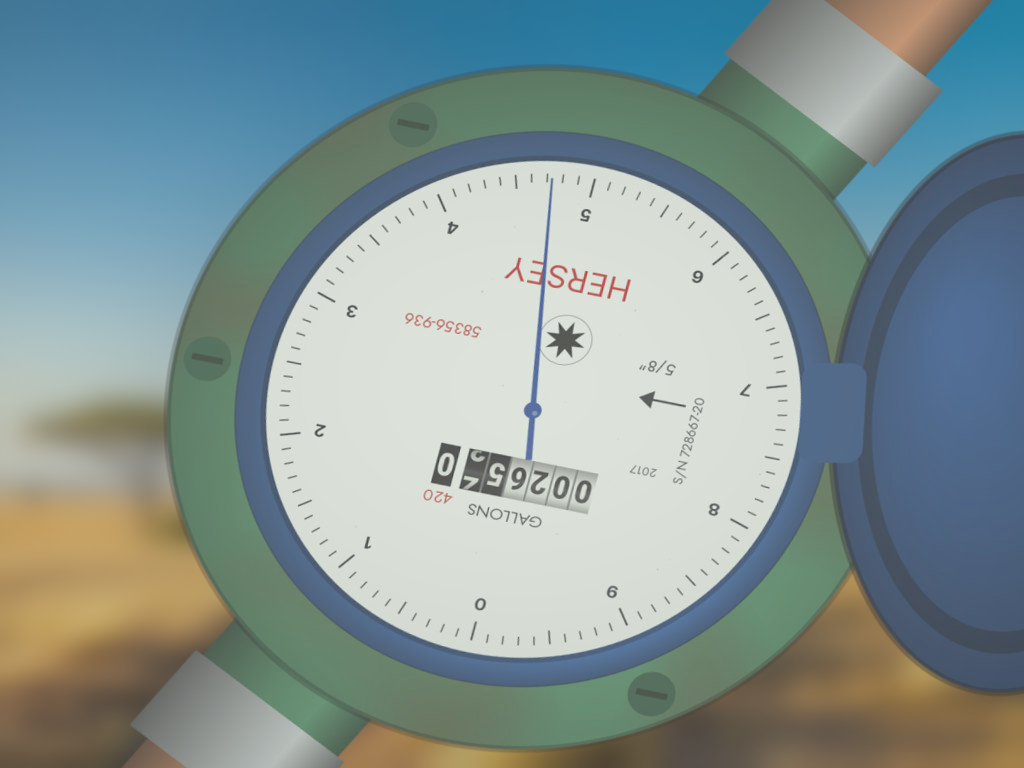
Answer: 26524.7 gal
